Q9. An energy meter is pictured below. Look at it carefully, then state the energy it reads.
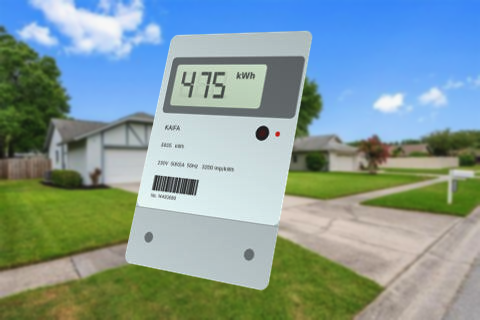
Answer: 475 kWh
